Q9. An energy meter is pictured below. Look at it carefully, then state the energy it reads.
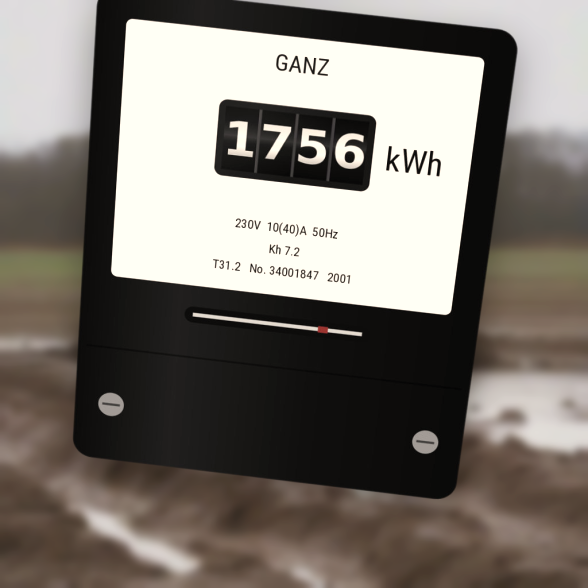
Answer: 1756 kWh
